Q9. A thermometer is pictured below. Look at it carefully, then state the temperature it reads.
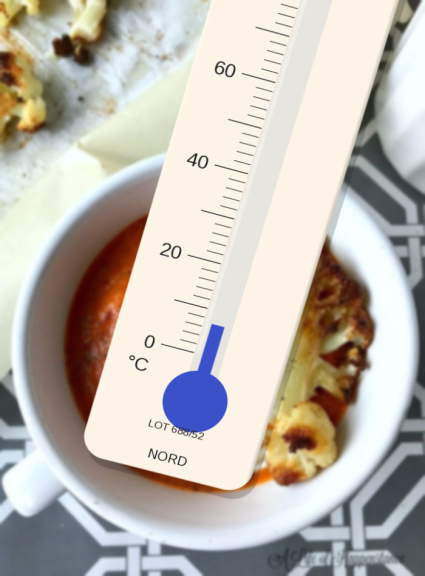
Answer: 7 °C
